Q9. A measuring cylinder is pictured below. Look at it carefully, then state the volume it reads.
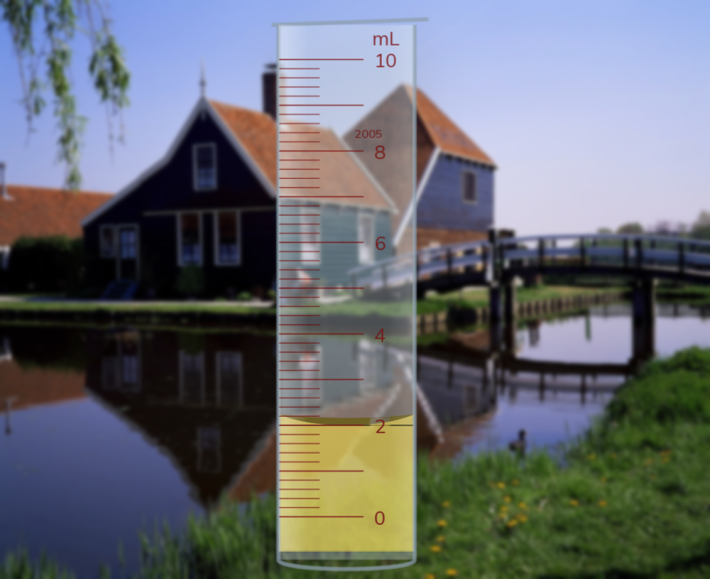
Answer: 2 mL
